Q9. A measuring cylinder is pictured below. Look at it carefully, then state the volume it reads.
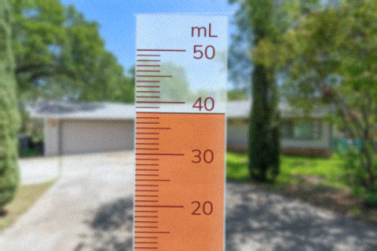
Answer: 38 mL
